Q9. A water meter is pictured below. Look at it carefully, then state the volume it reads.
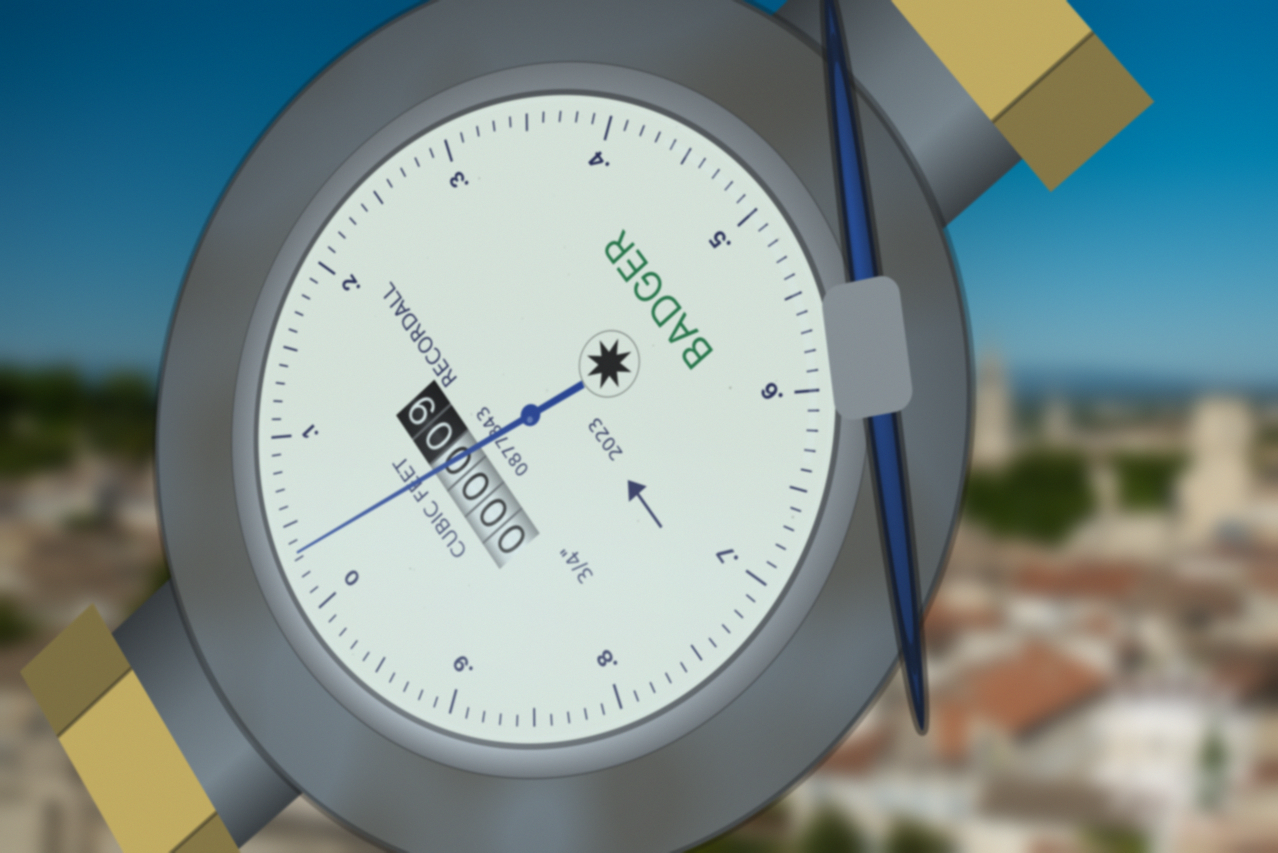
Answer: 9.03 ft³
